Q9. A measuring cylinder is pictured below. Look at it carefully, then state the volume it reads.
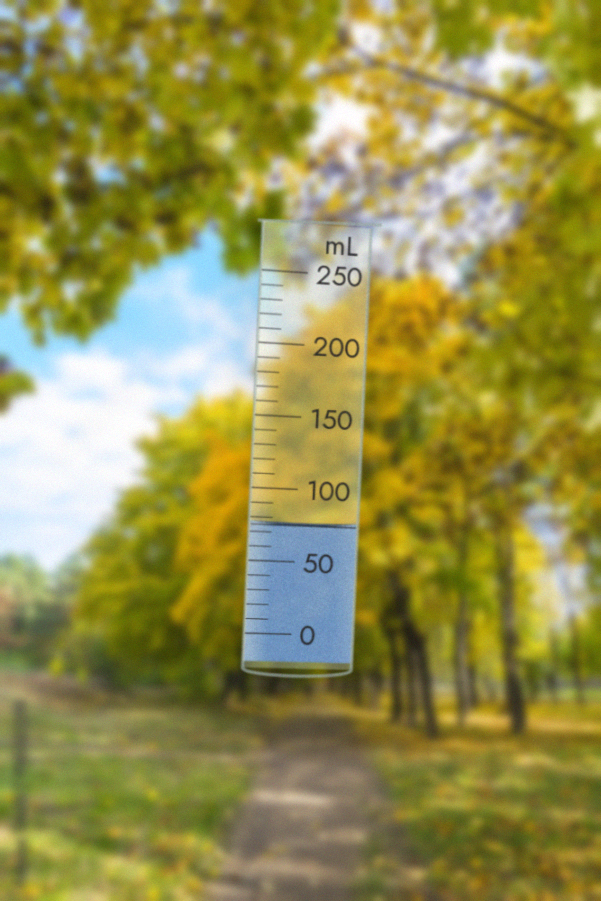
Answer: 75 mL
